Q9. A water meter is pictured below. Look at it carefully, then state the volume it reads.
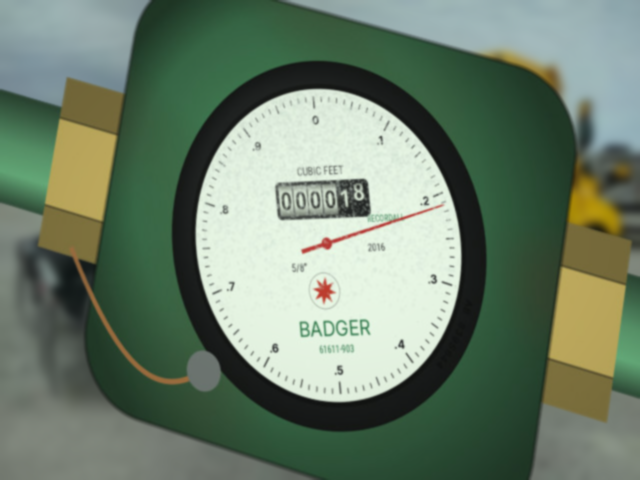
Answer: 18.21 ft³
